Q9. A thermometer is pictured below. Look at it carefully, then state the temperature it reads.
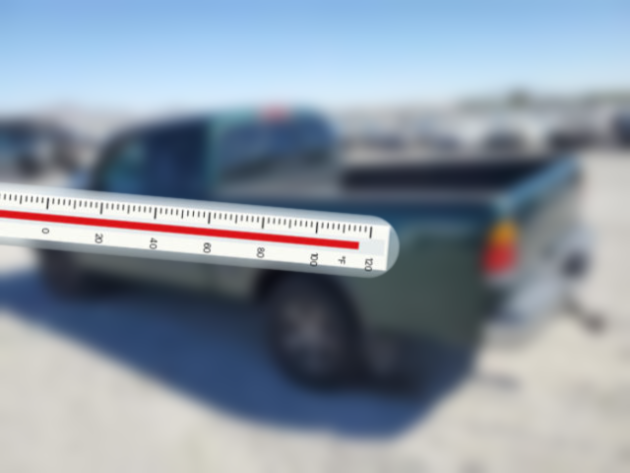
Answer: 116 °F
